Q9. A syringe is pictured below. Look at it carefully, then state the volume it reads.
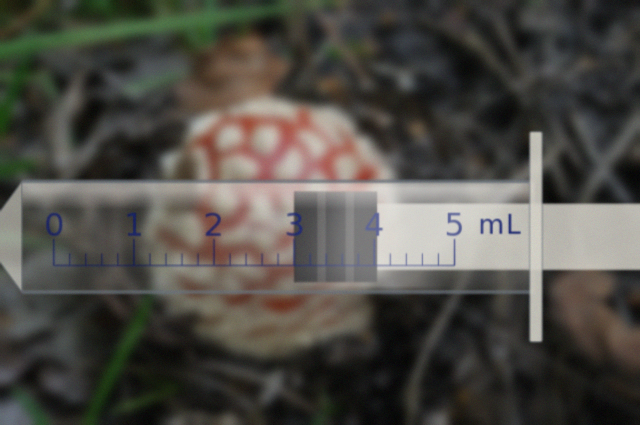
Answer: 3 mL
